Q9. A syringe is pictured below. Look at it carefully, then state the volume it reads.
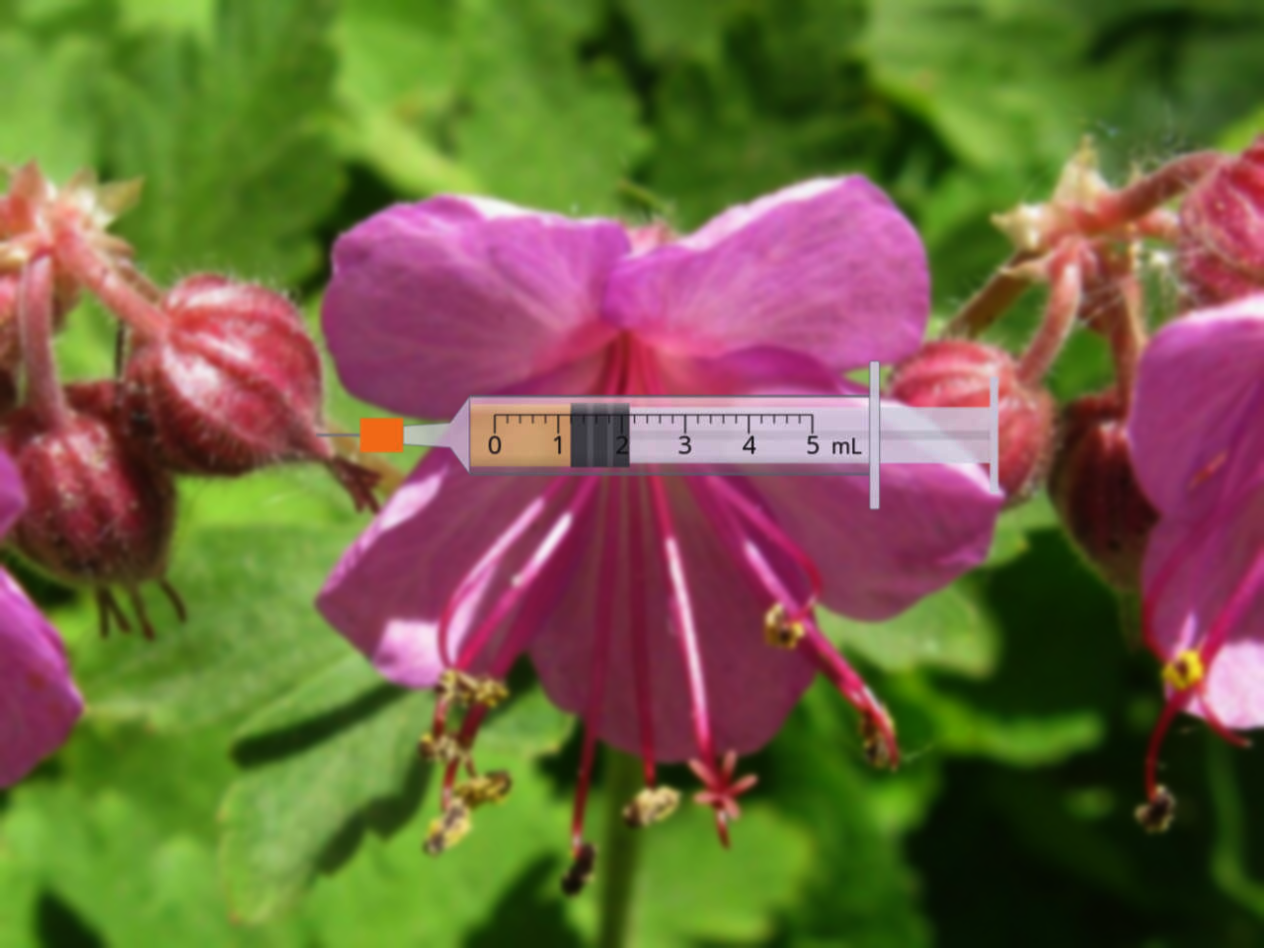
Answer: 1.2 mL
